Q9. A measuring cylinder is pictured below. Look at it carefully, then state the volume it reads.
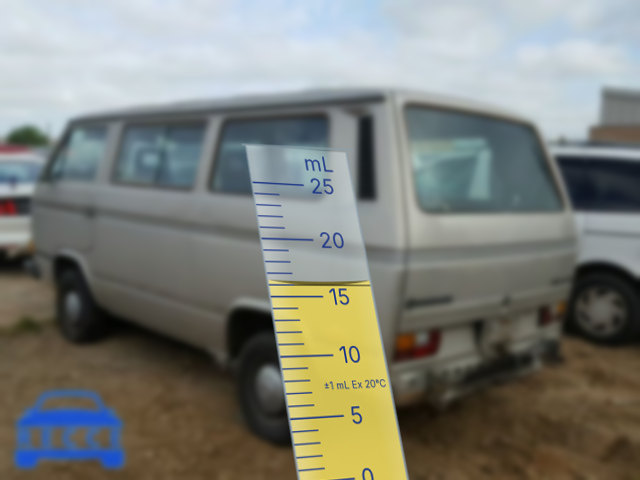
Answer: 16 mL
